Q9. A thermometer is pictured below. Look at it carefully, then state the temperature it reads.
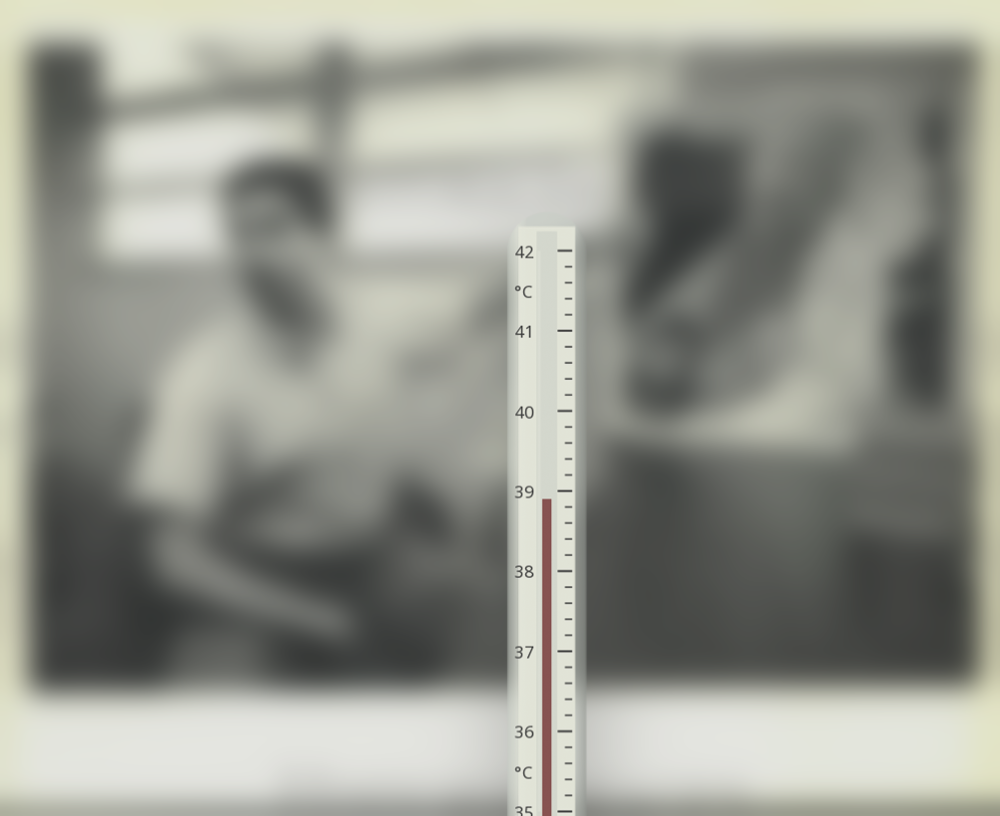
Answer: 38.9 °C
